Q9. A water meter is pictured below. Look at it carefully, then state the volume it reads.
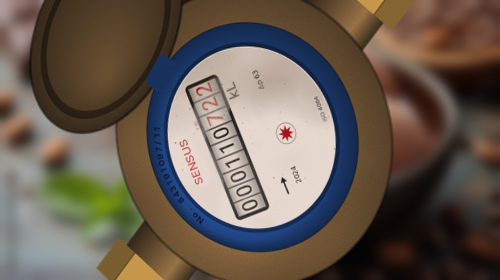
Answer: 110.722 kL
